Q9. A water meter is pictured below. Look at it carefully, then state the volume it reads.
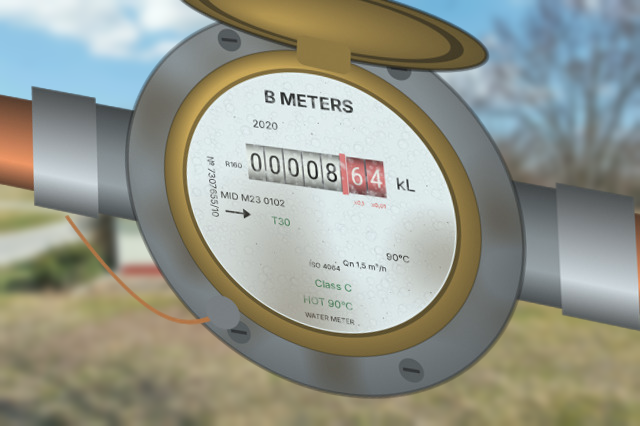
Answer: 8.64 kL
